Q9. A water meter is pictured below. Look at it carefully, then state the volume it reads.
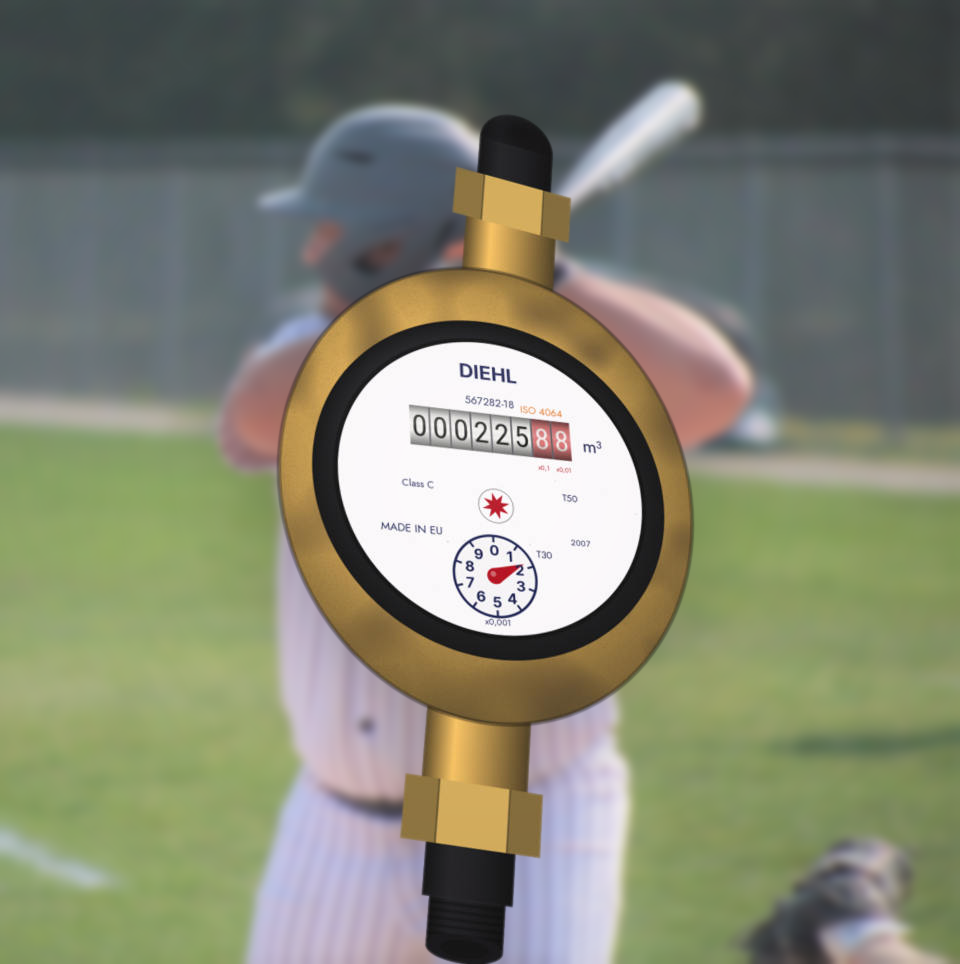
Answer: 225.881 m³
